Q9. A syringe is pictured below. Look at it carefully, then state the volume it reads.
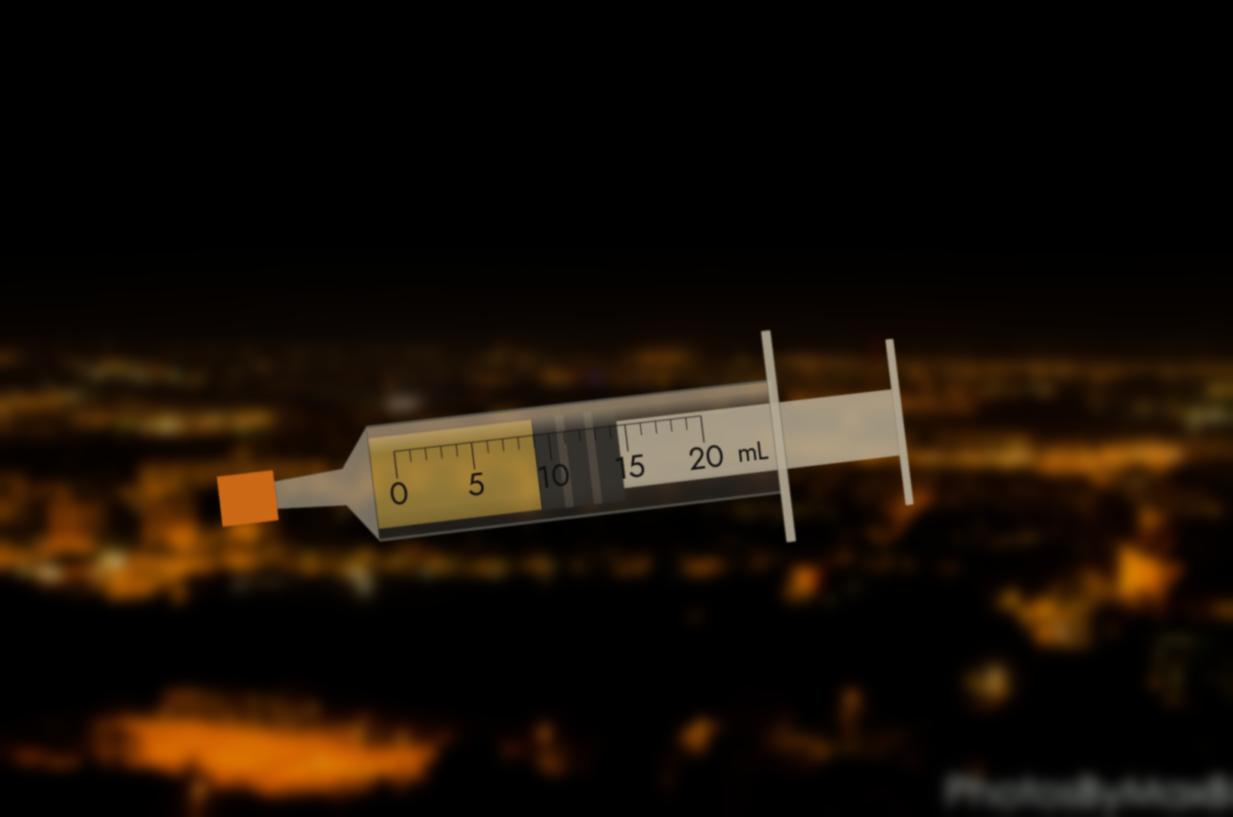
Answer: 9 mL
